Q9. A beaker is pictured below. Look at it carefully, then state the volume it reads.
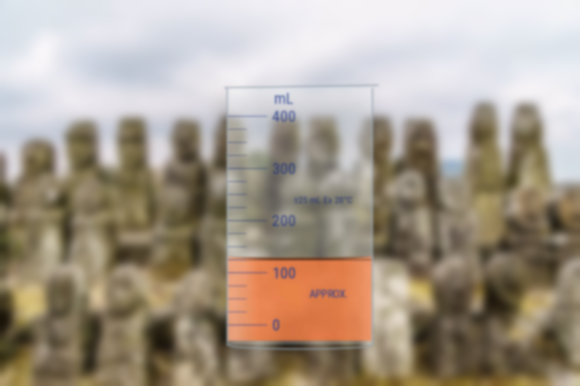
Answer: 125 mL
